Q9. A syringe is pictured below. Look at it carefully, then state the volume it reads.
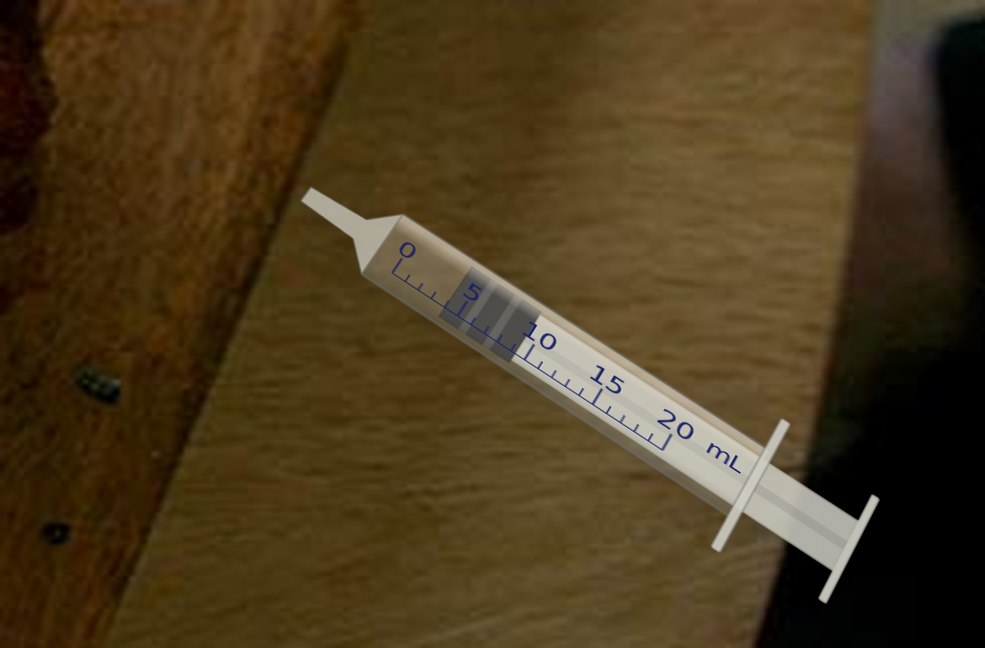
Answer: 4 mL
